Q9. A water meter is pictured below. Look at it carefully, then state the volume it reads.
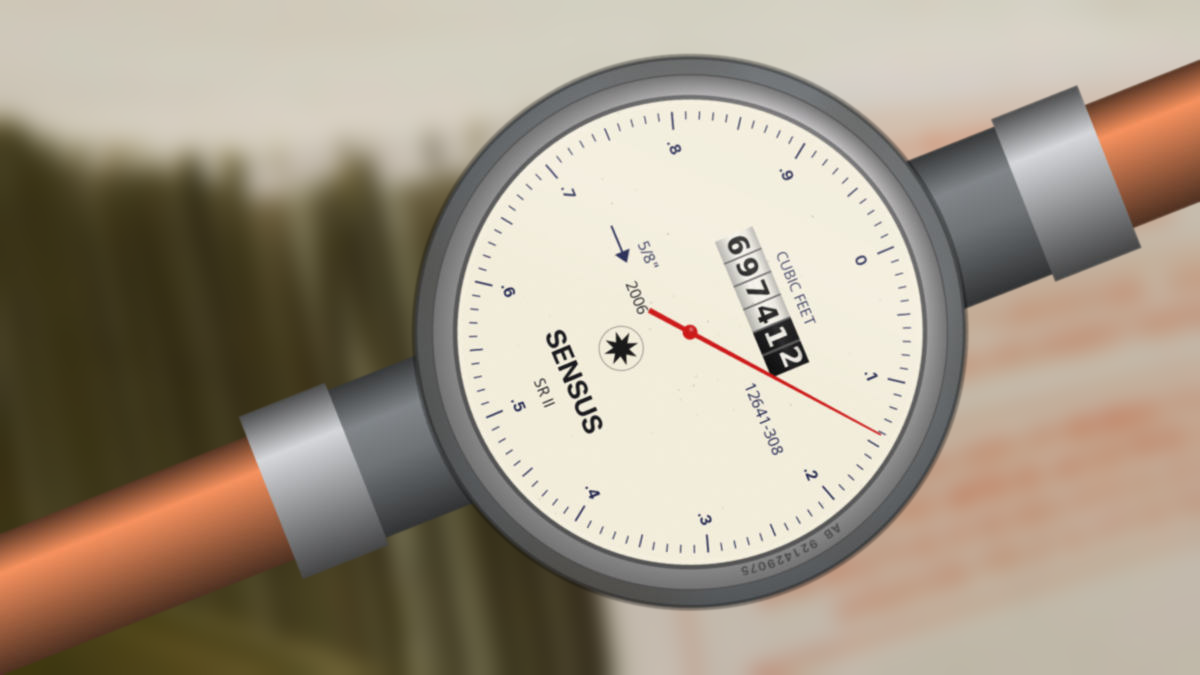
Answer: 697412.14 ft³
